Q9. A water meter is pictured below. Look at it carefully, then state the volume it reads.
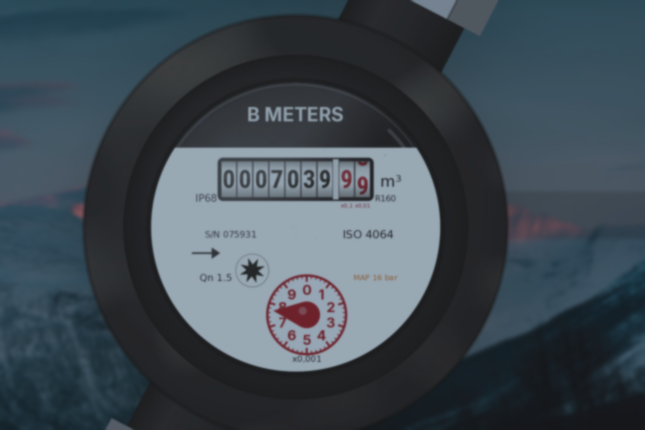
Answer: 7039.987 m³
